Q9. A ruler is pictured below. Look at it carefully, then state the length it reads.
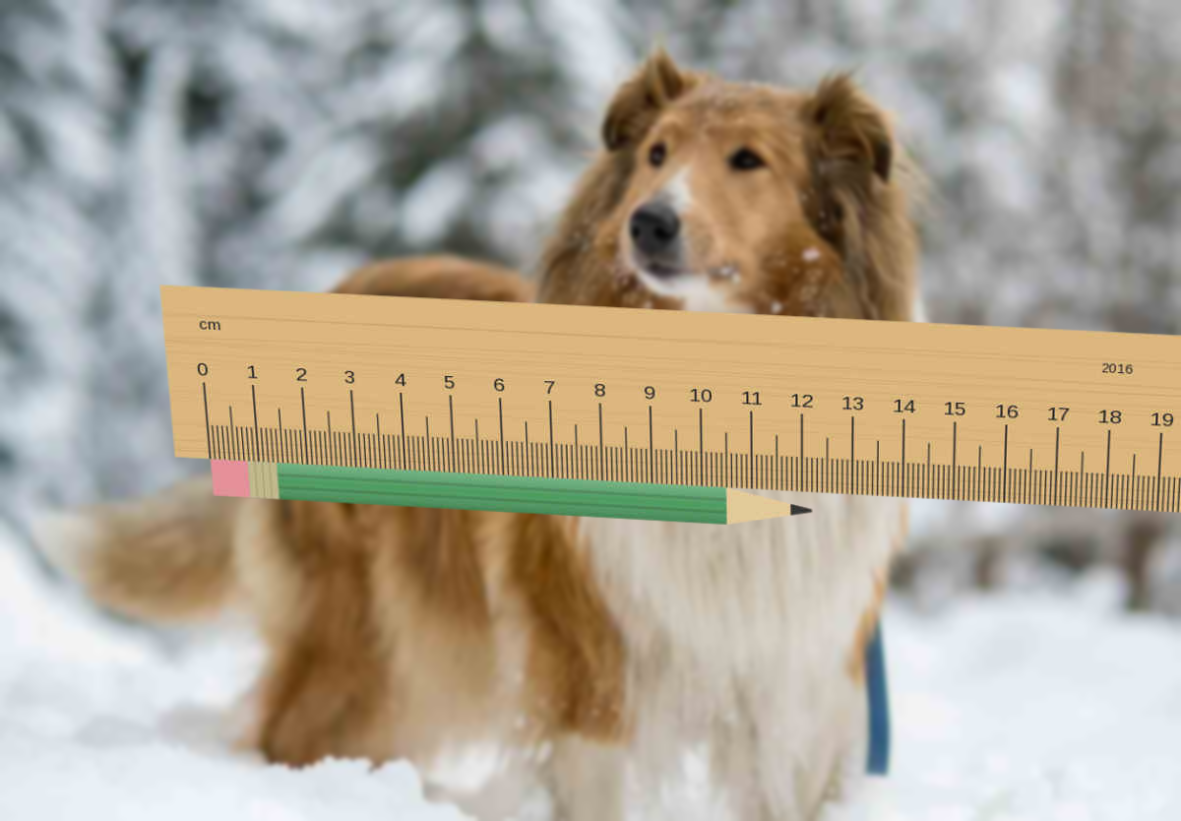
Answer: 12.2 cm
